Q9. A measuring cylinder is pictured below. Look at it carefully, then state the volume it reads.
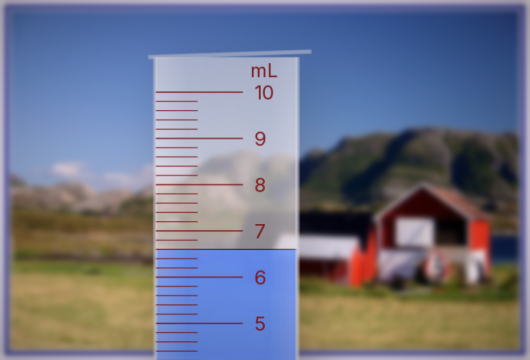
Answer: 6.6 mL
